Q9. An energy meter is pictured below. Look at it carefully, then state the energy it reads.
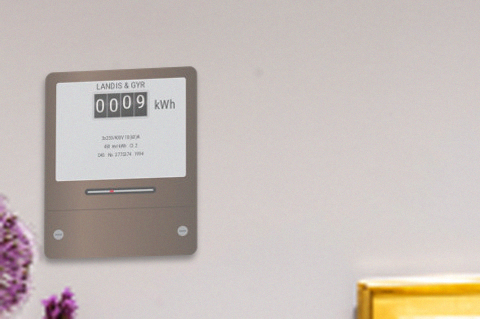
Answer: 9 kWh
